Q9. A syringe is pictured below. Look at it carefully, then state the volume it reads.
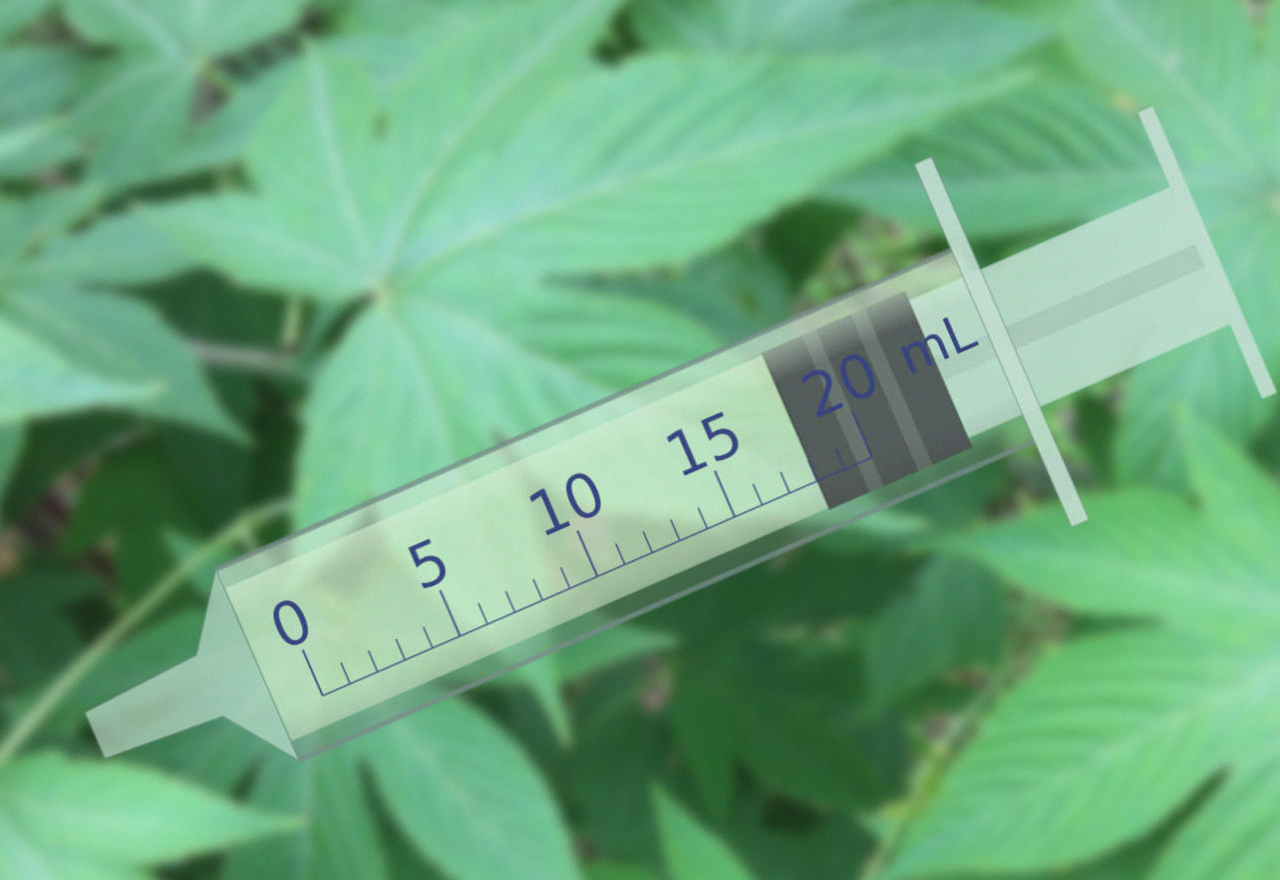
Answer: 18 mL
